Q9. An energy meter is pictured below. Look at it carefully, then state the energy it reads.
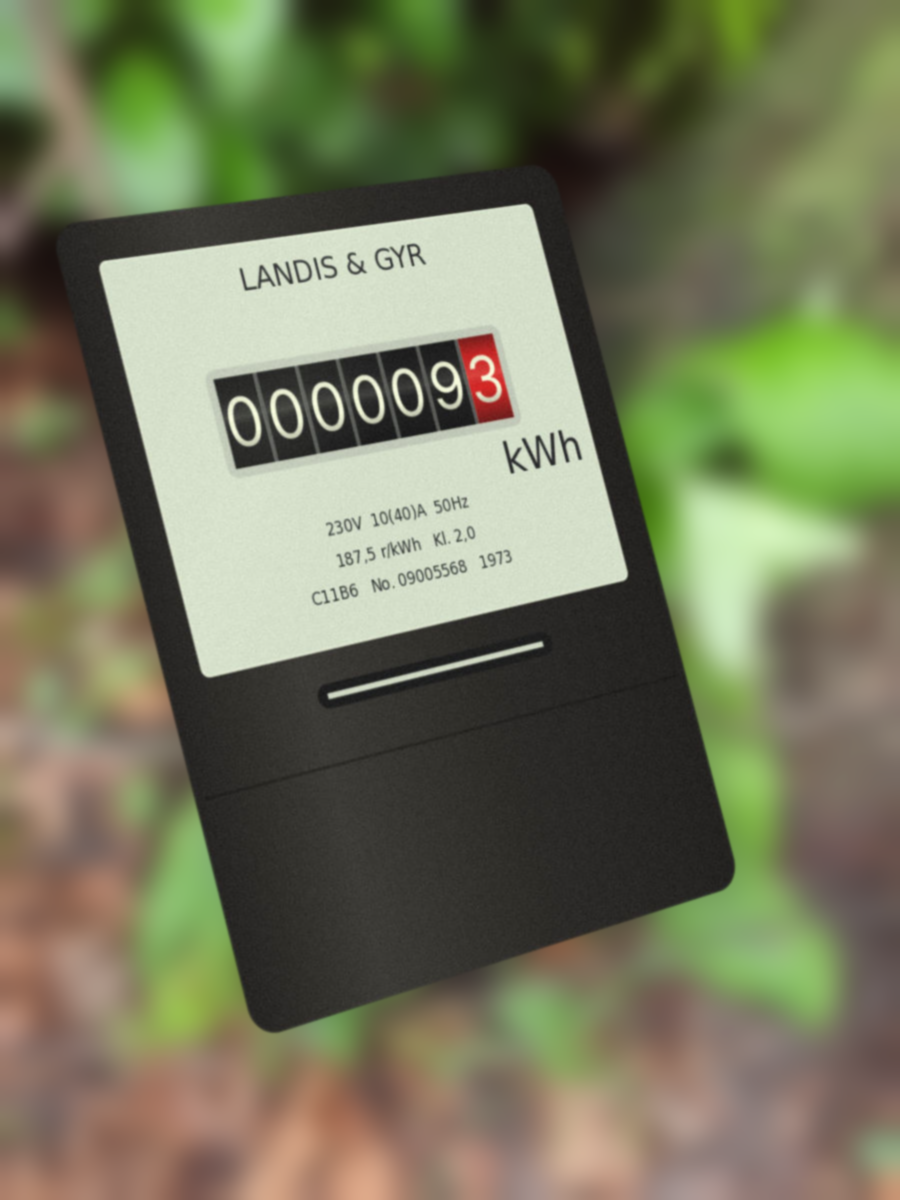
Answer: 9.3 kWh
